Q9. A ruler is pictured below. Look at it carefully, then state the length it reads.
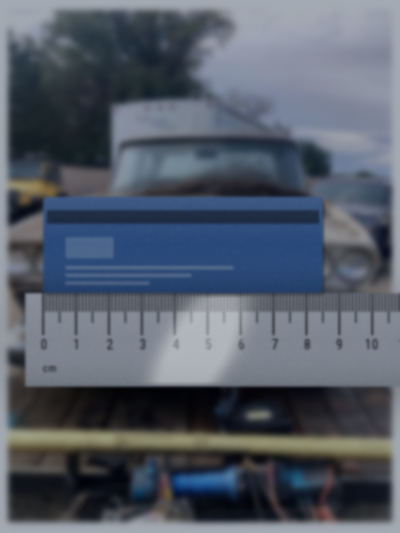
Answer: 8.5 cm
